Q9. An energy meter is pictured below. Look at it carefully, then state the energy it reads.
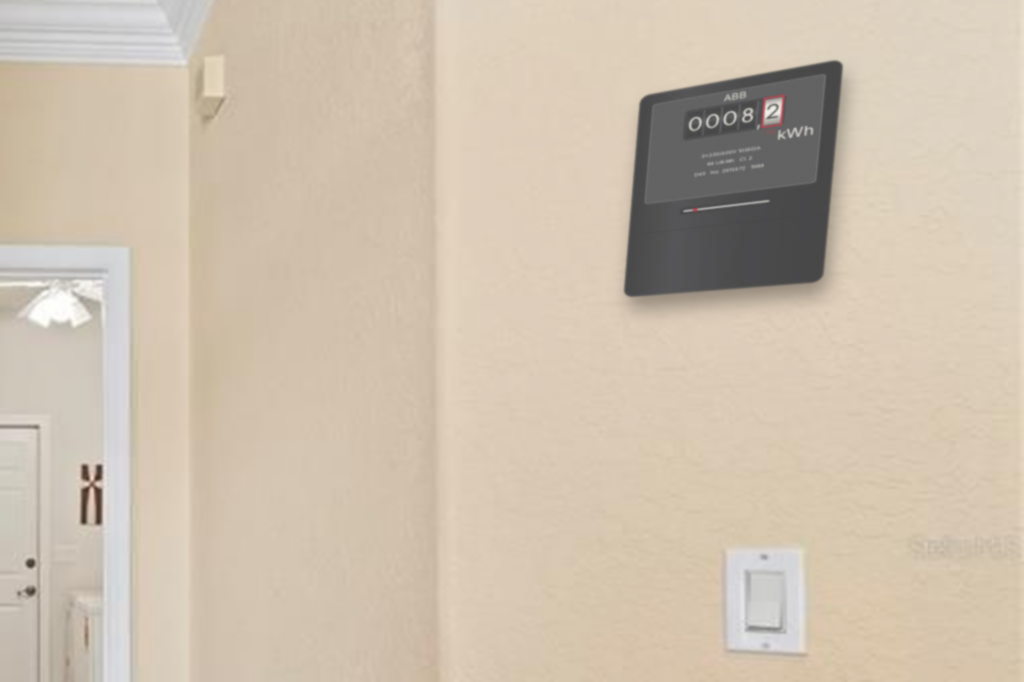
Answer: 8.2 kWh
